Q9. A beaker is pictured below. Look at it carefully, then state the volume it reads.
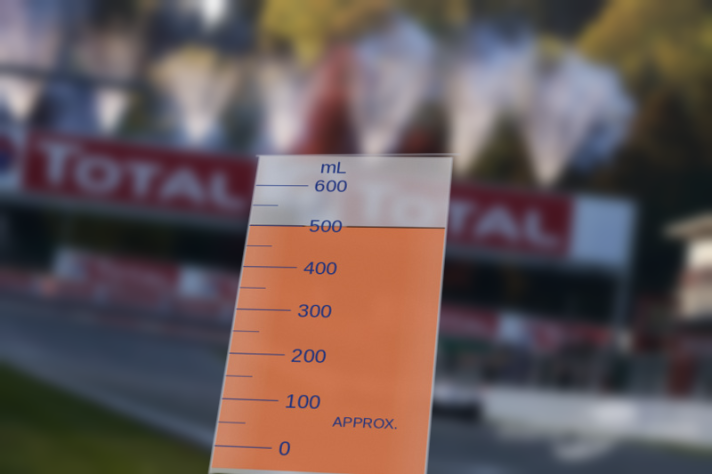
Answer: 500 mL
